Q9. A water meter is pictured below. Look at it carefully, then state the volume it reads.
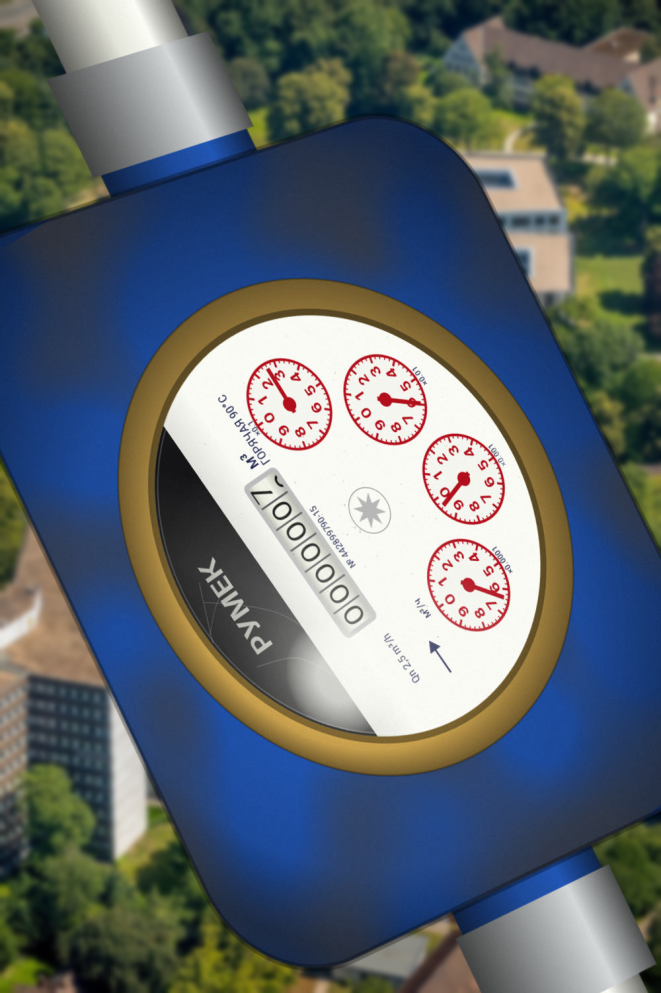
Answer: 7.2596 m³
